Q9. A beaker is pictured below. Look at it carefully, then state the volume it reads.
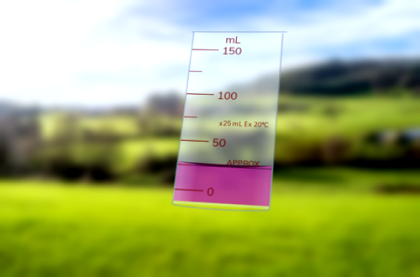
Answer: 25 mL
